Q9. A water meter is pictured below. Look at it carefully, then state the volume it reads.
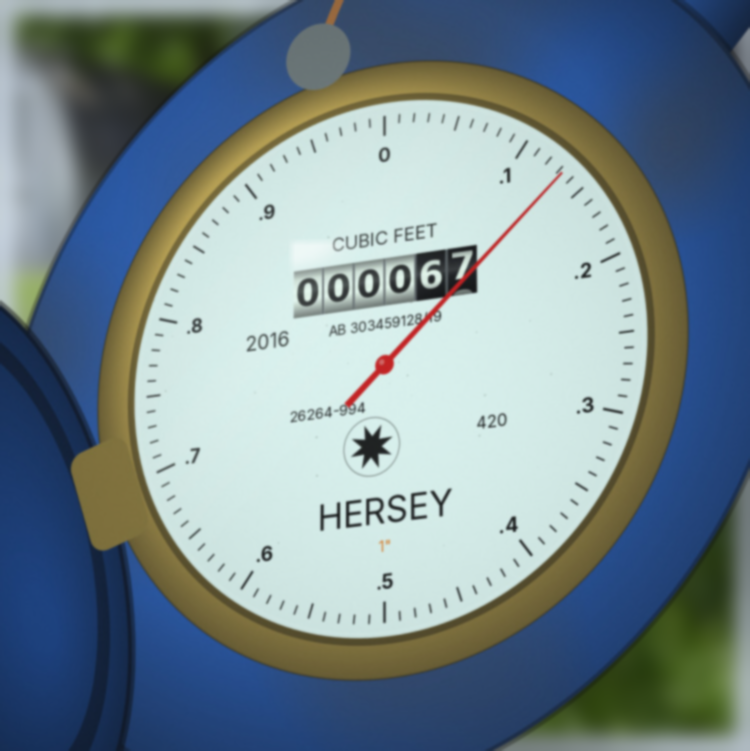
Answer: 67.13 ft³
